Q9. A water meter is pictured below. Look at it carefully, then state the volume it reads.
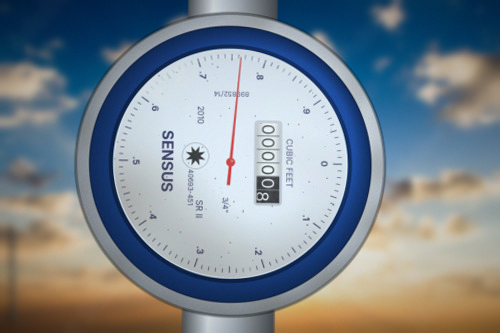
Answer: 7.76 ft³
